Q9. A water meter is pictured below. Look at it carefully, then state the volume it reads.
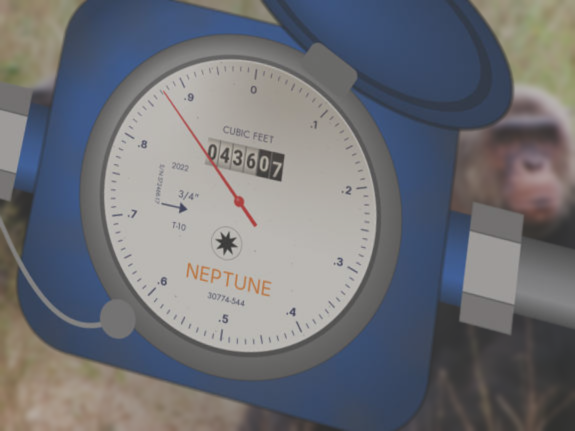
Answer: 43606.87 ft³
